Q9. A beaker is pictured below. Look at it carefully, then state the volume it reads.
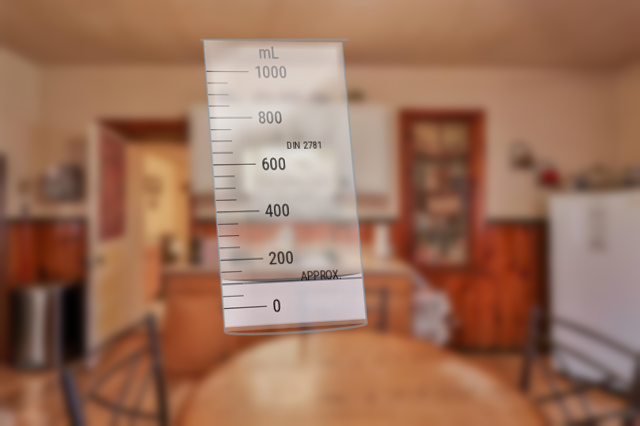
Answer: 100 mL
